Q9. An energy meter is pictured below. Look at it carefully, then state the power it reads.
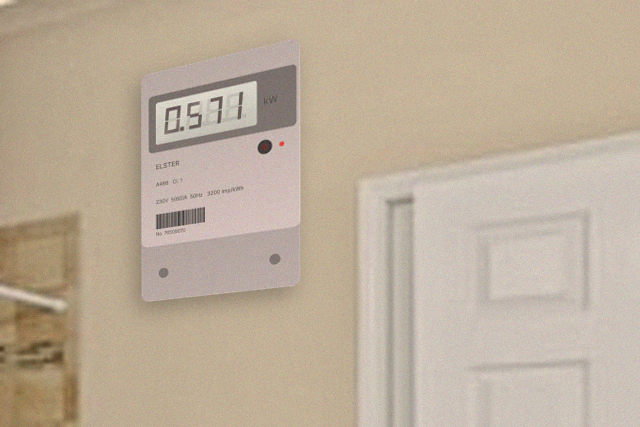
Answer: 0.571 kW
